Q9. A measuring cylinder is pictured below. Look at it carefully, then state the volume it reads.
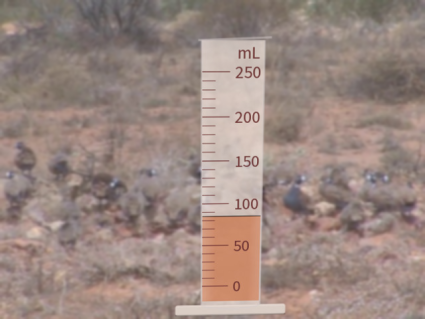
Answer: 85 mL
